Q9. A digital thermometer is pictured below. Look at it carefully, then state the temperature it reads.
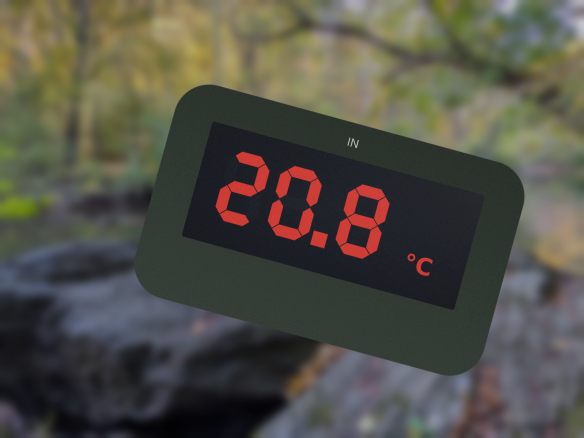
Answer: 20.8 °C
